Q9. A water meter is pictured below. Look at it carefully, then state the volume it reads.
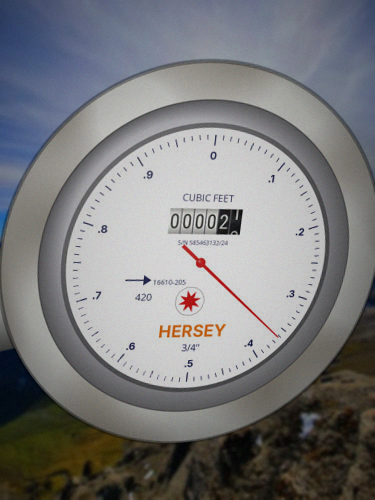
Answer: 21.36 ft³
